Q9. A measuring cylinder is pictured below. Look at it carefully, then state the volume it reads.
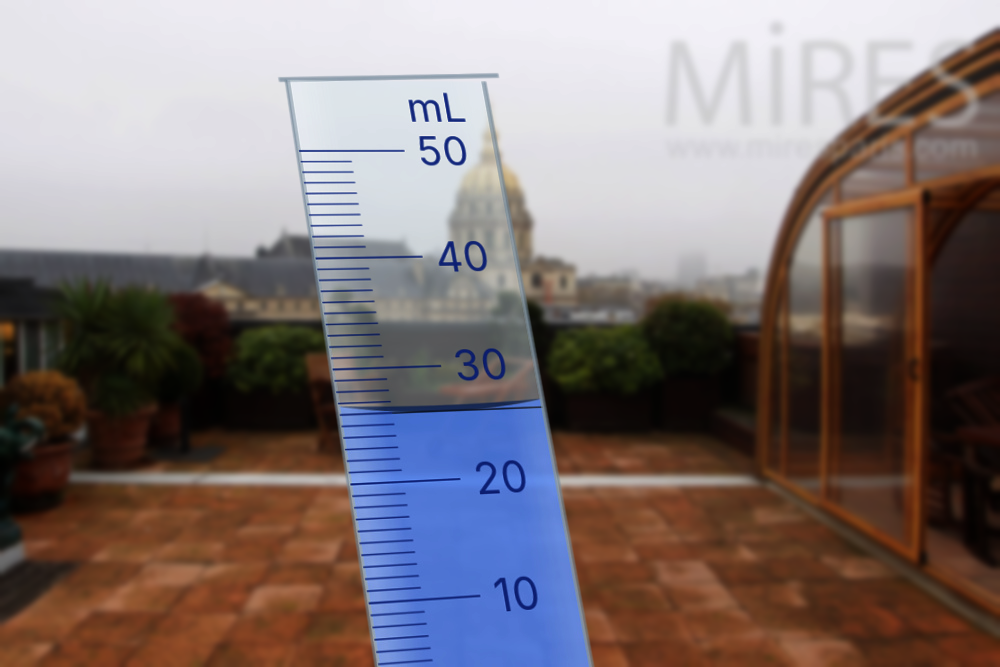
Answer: 26 mL
